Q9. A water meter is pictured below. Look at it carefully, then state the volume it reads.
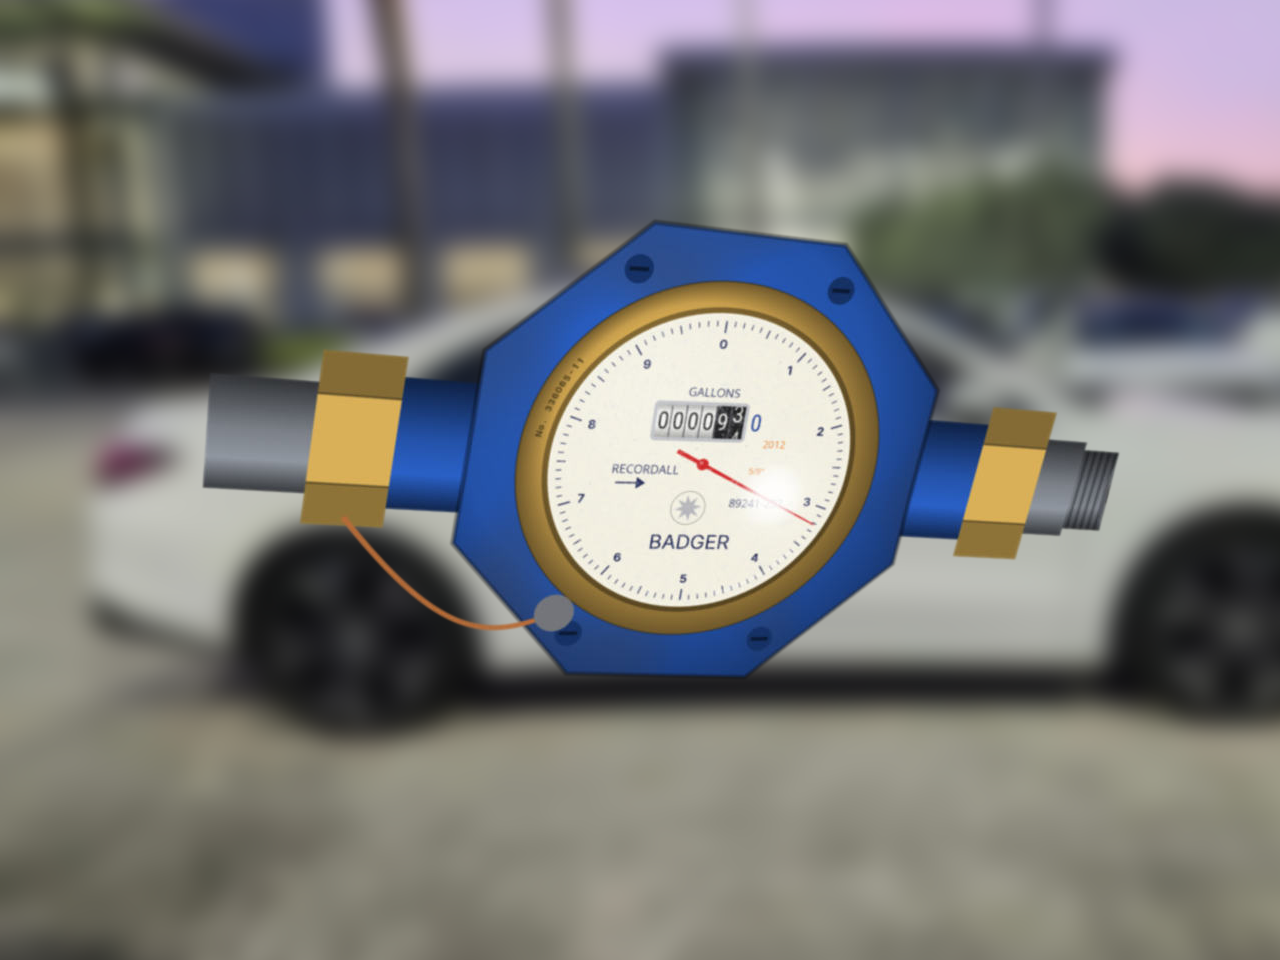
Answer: 933.2 gal
